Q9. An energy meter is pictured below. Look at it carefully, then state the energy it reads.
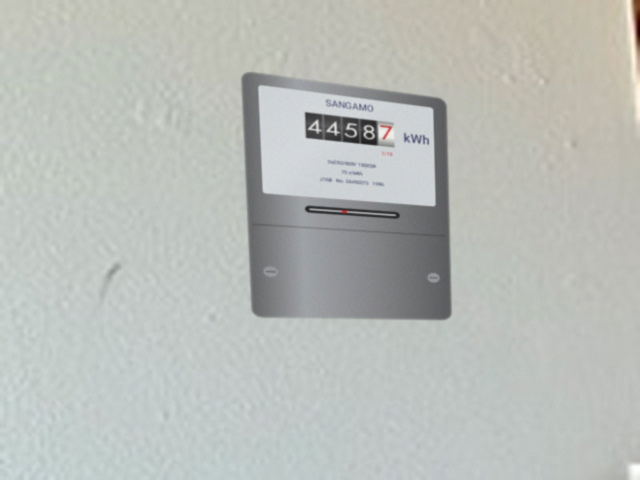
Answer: 4458.7 kWh
